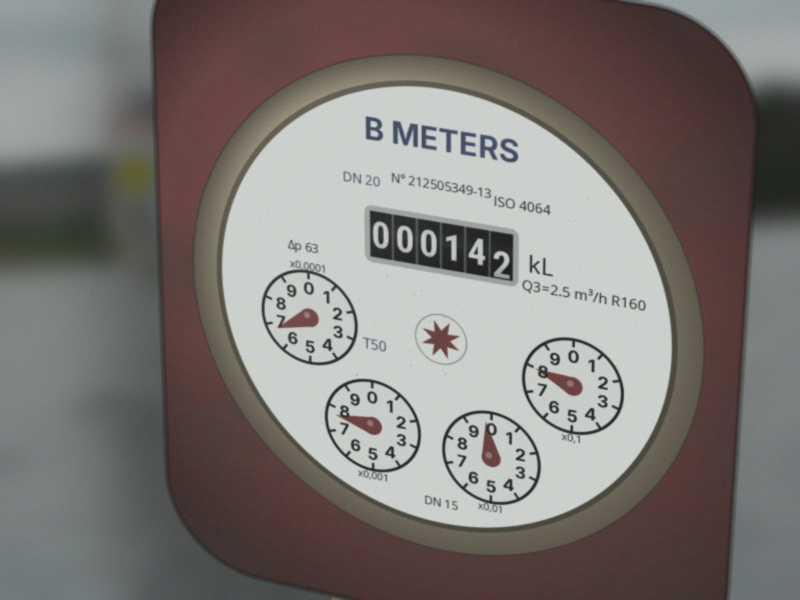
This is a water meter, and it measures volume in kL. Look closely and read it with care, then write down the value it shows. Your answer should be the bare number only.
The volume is 141.7976
